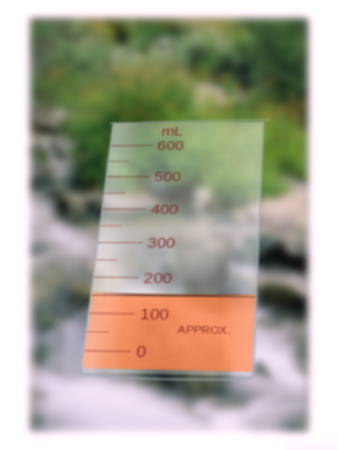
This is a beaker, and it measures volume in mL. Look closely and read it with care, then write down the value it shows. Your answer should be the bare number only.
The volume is 150
